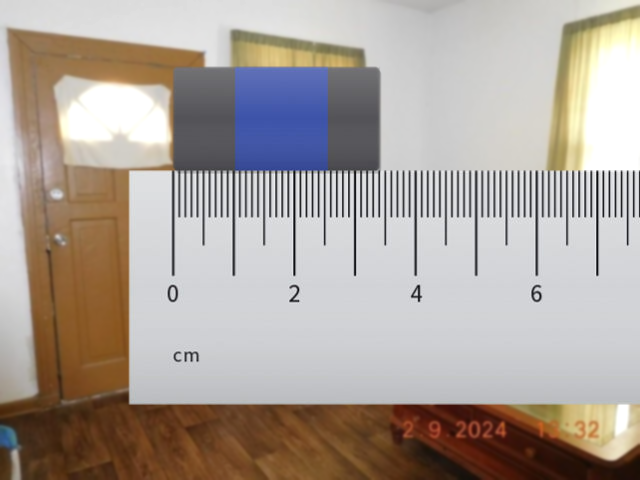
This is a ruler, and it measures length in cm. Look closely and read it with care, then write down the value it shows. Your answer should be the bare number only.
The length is 3.4
